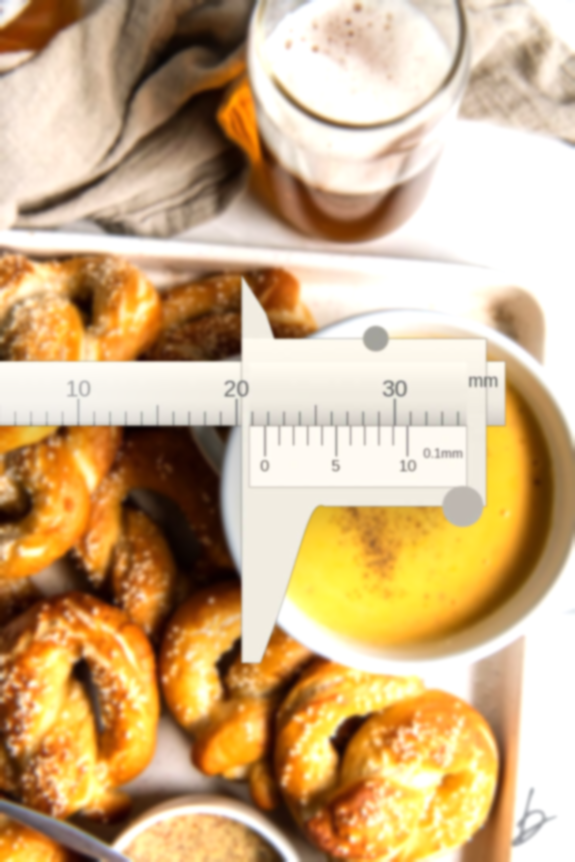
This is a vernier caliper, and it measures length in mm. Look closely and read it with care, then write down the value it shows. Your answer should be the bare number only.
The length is 21.8
